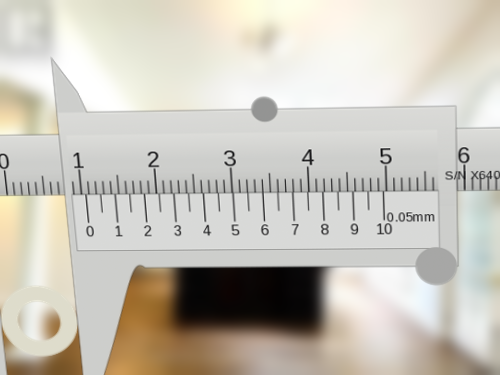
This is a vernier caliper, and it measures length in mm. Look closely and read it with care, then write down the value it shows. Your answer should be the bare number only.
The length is 10.6
